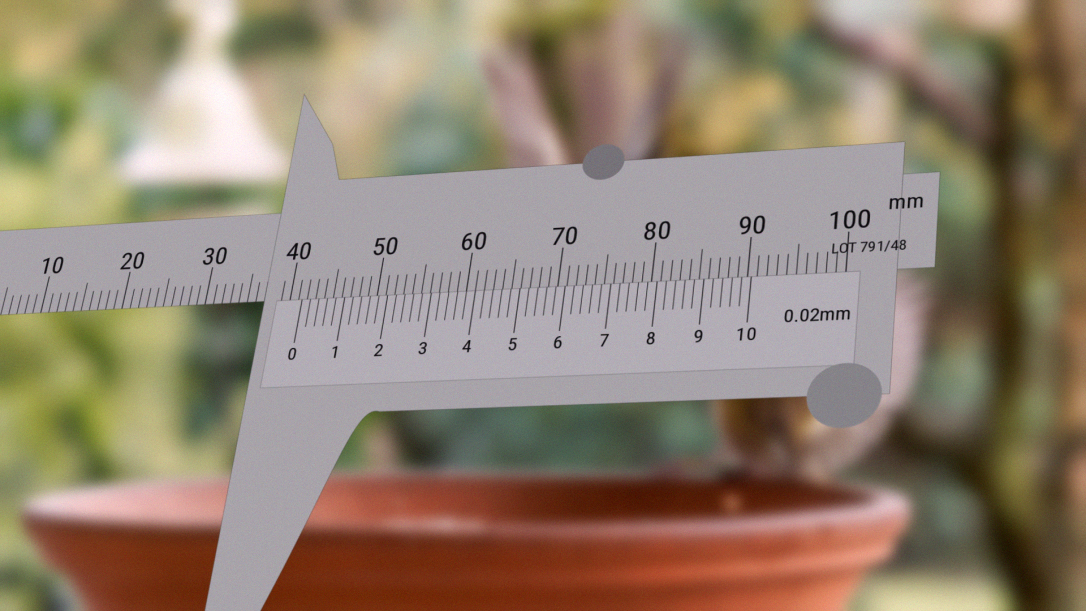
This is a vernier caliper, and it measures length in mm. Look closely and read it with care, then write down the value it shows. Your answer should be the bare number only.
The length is 41.4
